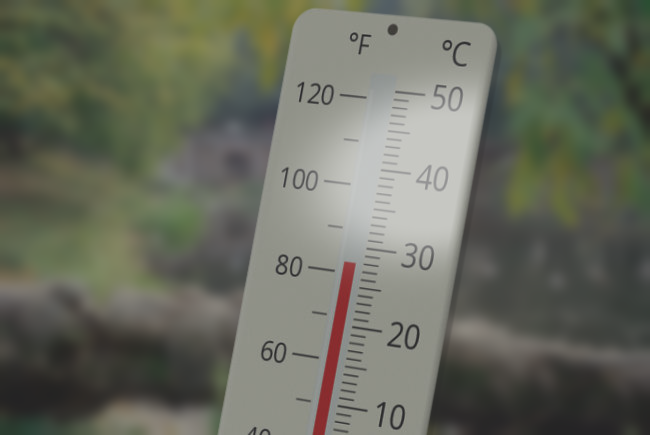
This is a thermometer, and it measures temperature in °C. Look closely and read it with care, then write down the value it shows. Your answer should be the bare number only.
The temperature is 28
